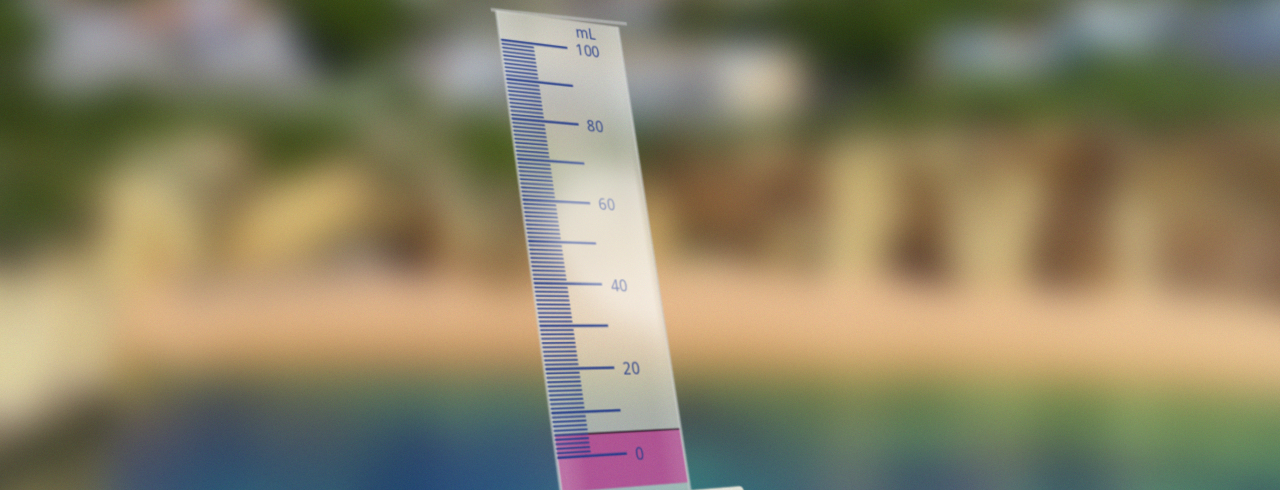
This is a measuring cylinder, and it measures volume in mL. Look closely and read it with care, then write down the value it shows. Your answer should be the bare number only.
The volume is 5
